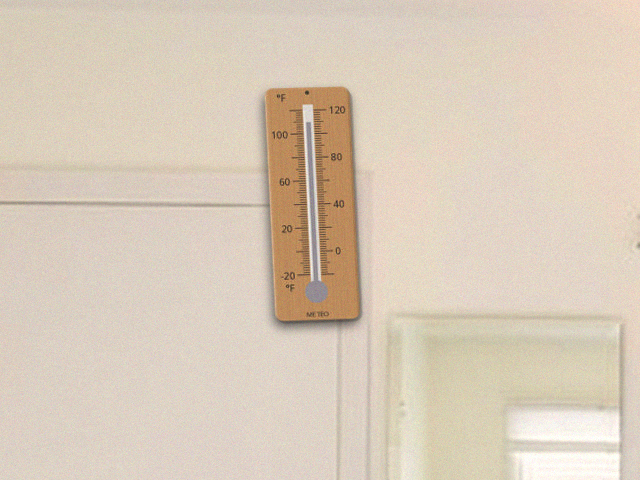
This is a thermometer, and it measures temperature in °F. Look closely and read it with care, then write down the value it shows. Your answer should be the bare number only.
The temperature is 110
